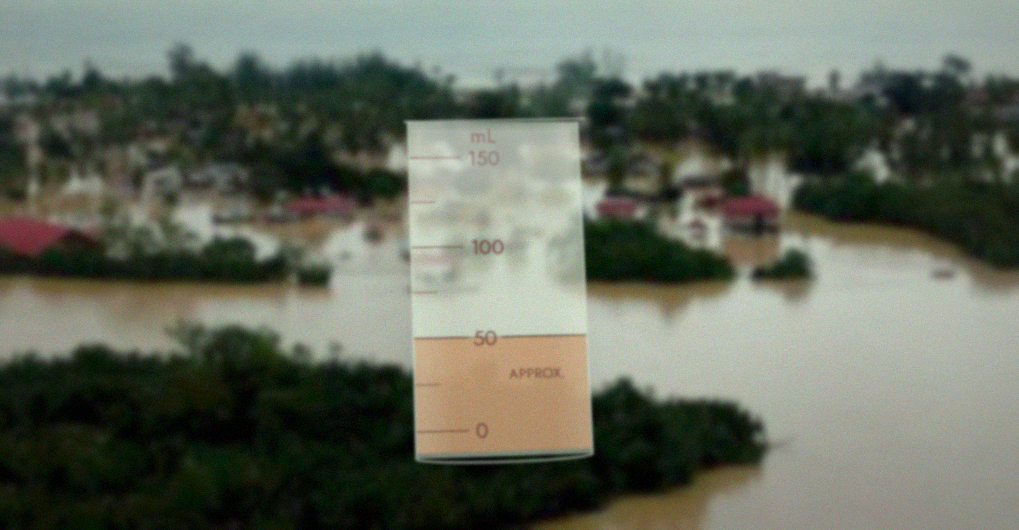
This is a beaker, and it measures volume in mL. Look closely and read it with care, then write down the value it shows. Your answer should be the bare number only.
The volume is 50
